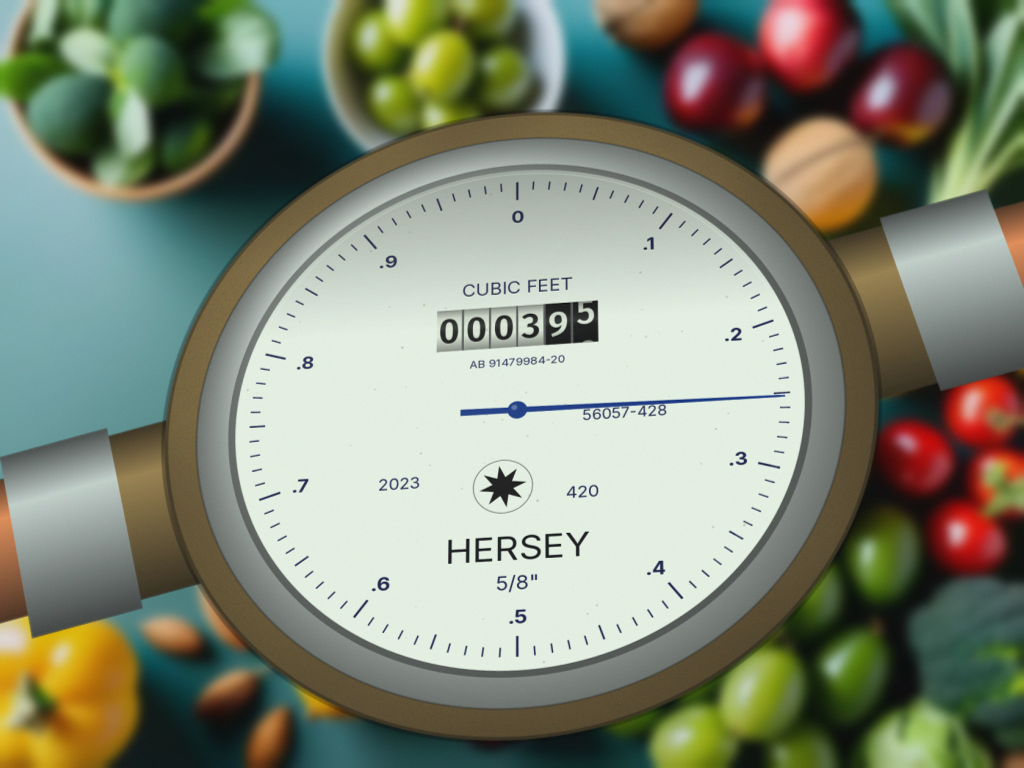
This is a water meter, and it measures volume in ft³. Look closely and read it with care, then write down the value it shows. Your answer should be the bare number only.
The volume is 395.25
